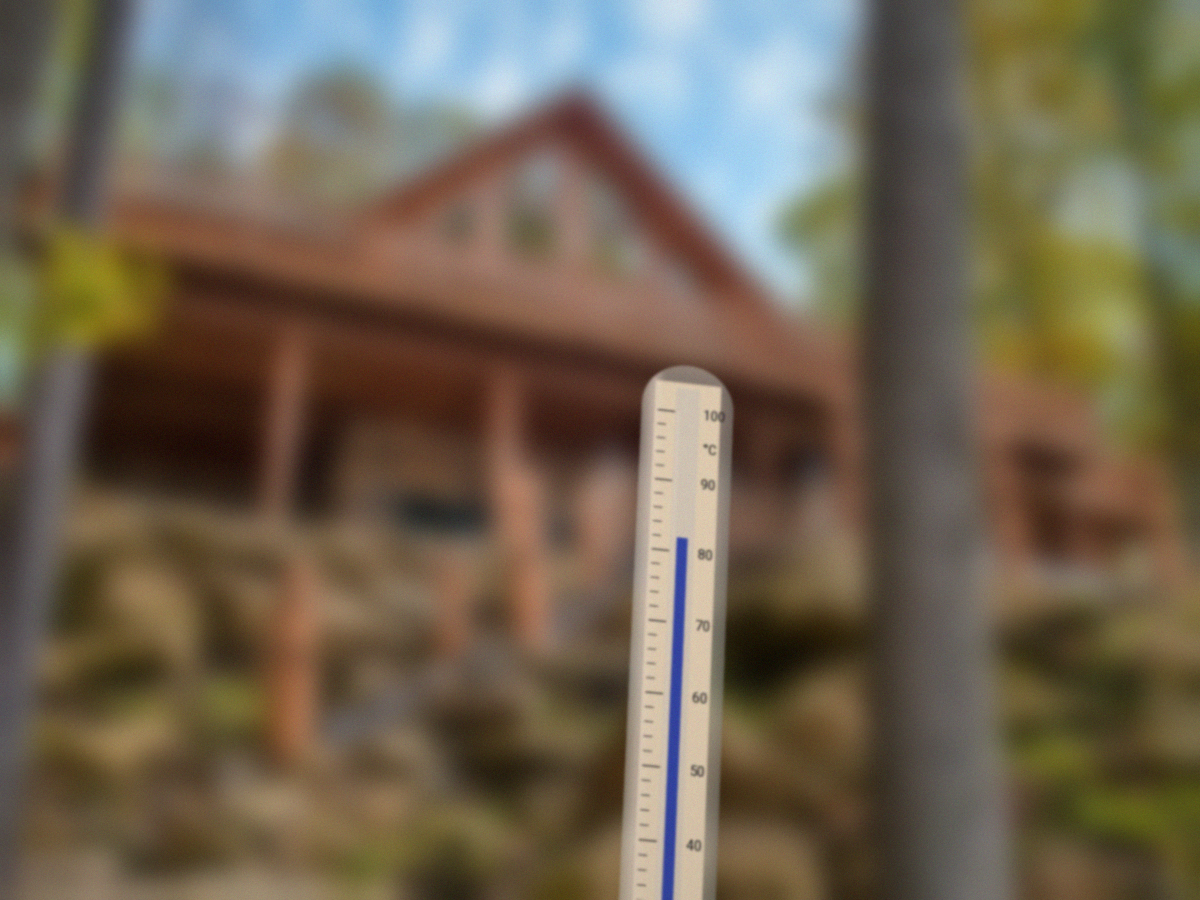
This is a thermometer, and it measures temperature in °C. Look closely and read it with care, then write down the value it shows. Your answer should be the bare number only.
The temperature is 82
